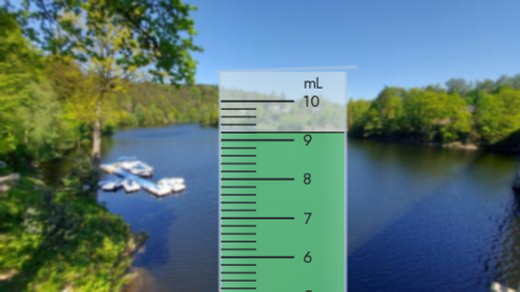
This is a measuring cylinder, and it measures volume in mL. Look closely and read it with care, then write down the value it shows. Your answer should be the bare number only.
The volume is 9.2
